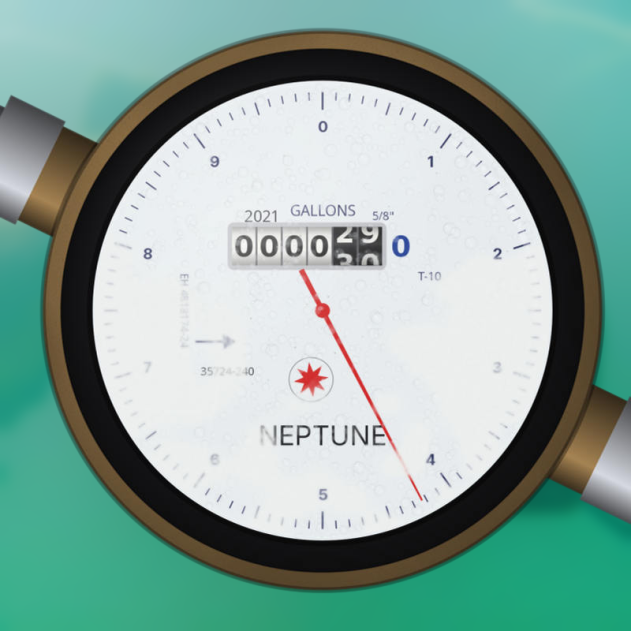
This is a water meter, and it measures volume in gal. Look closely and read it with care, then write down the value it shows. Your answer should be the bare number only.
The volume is 294.2
